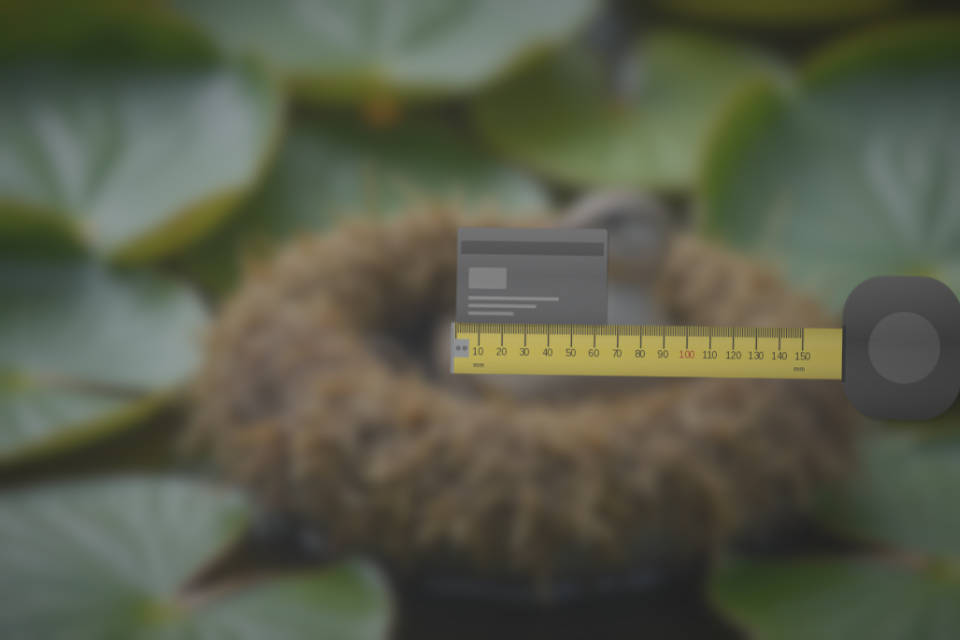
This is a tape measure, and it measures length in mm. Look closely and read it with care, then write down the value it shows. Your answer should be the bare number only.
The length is 65
